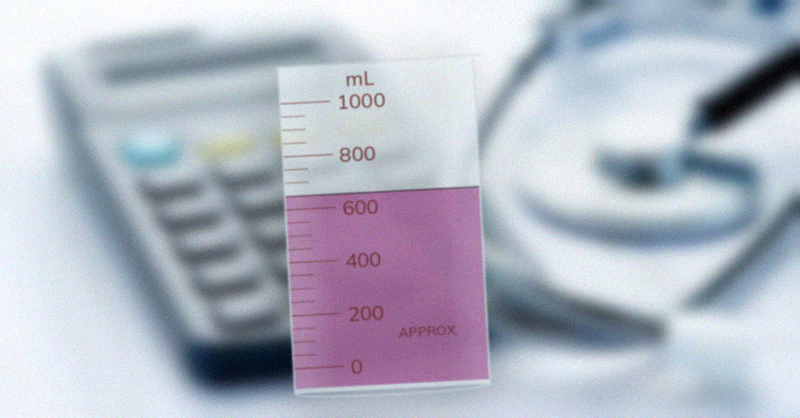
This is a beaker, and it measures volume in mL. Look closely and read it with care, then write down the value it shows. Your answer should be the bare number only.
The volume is 650
